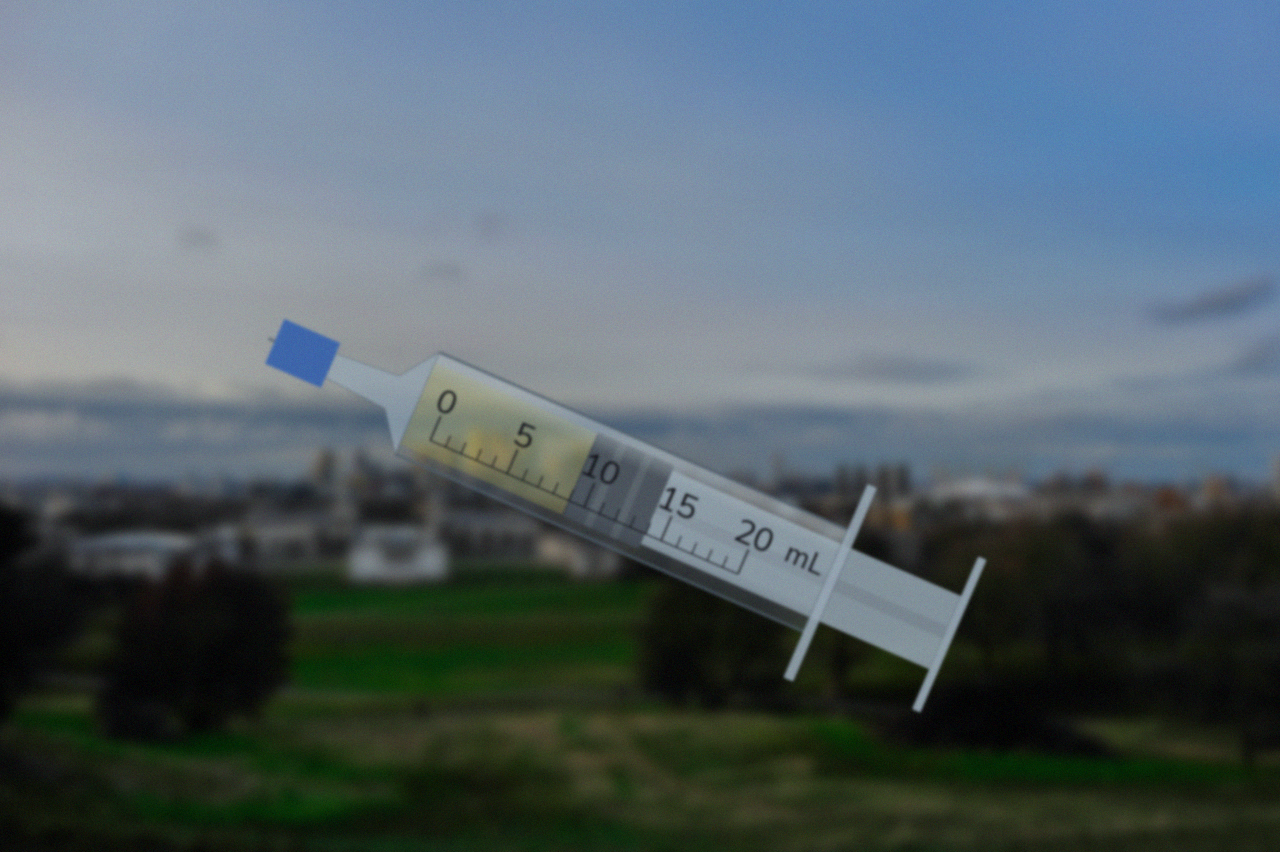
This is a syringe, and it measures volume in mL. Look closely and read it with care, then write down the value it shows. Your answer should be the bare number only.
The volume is 9
